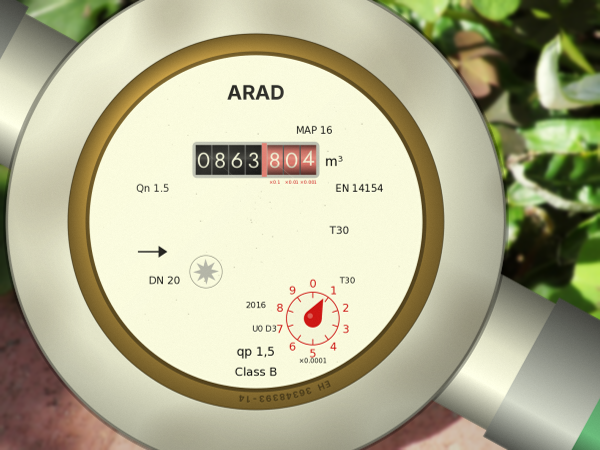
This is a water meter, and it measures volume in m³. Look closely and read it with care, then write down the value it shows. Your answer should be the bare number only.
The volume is 863.8040
